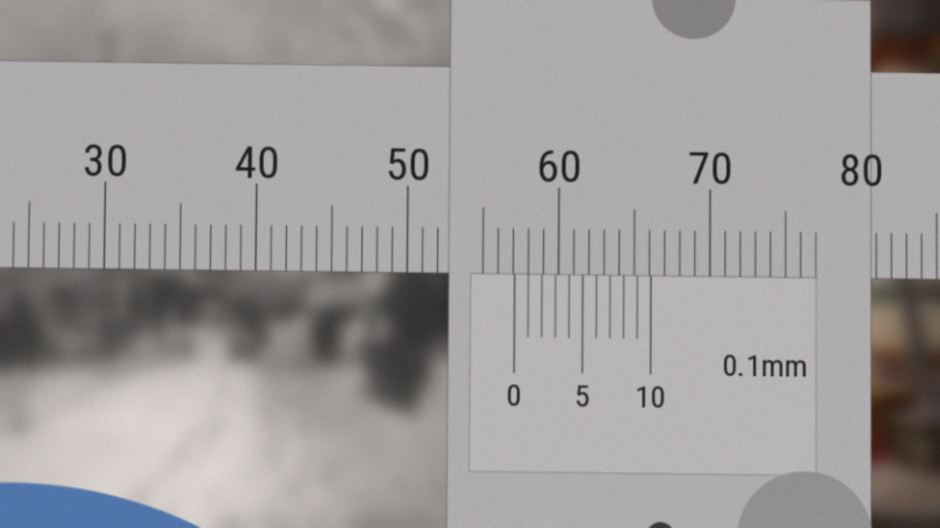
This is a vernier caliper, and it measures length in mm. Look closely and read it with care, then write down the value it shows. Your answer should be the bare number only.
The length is 57.1
